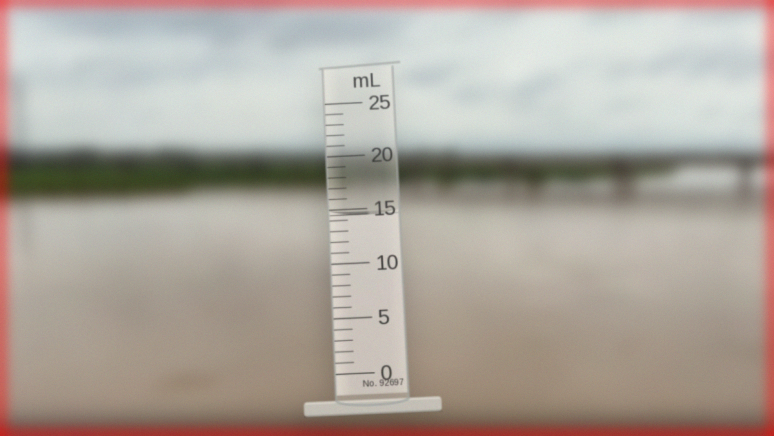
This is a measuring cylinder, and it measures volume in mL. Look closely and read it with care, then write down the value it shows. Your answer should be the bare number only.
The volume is 14.5
